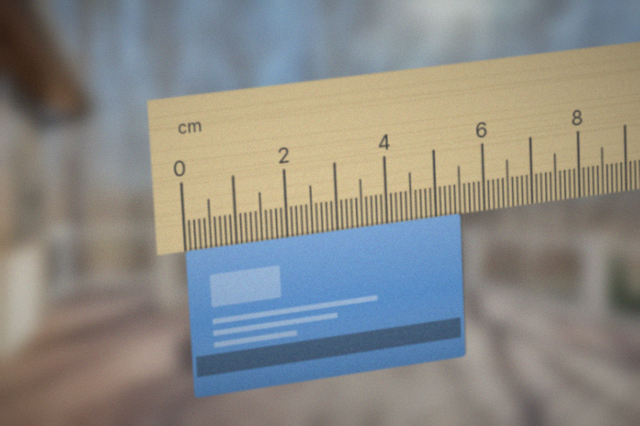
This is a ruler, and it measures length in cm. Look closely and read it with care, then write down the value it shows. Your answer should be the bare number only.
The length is 5.5
